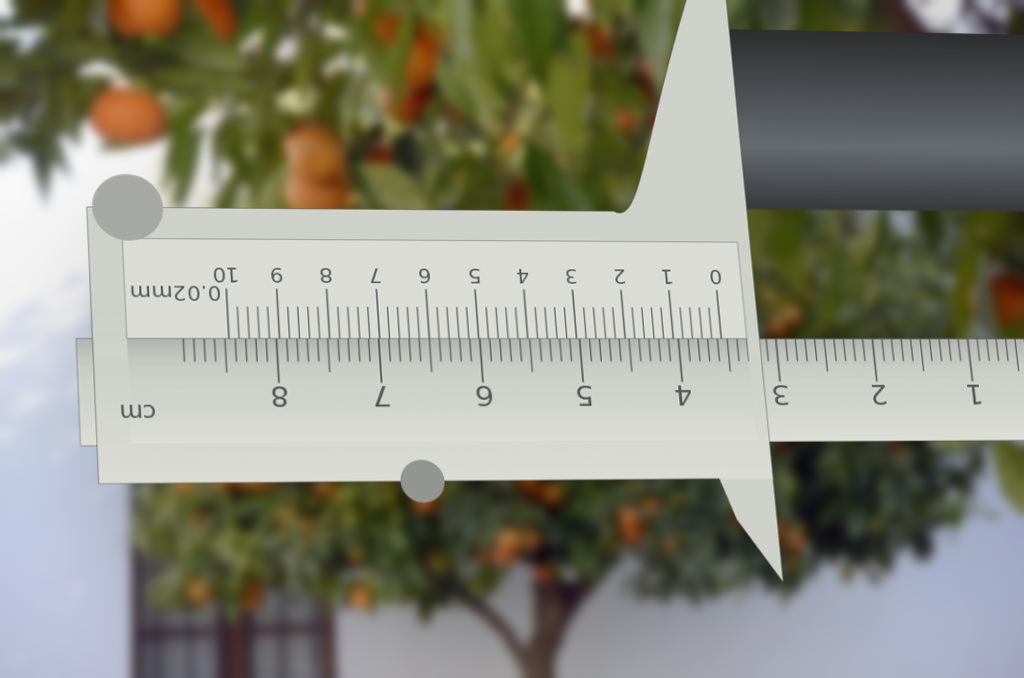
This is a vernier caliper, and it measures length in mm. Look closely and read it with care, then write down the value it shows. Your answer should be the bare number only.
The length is 35.6
